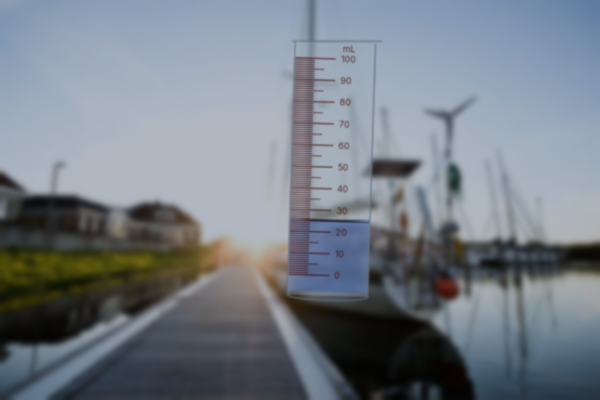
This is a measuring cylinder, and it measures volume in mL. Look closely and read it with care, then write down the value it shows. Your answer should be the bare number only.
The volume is 25
